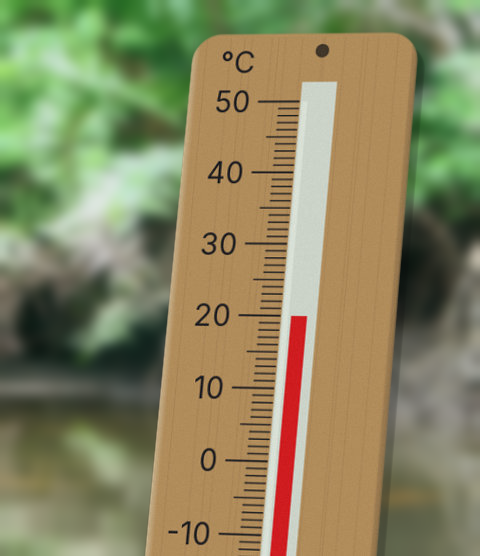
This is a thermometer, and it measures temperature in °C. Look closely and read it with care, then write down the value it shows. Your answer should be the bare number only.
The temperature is 20
